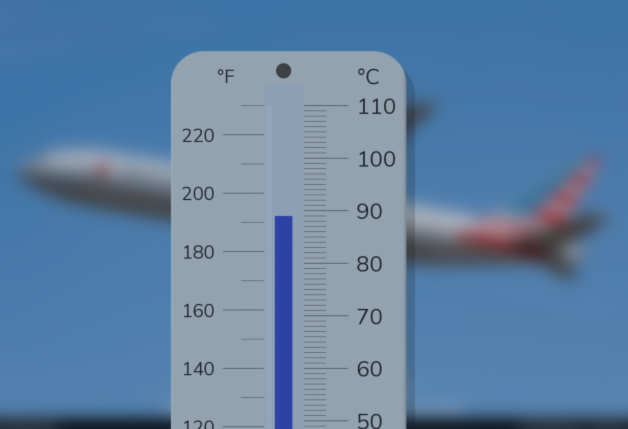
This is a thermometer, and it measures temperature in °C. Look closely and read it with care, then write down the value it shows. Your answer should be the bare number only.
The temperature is 89
